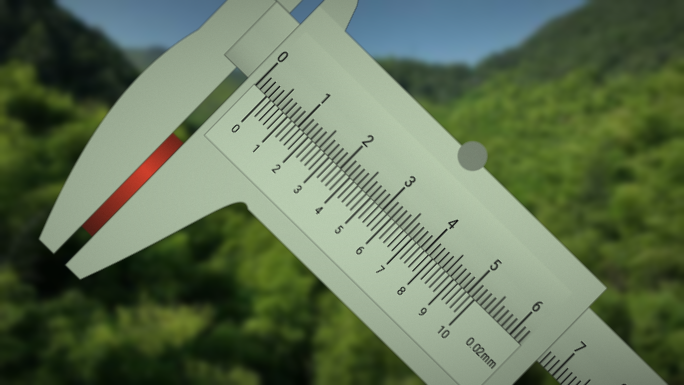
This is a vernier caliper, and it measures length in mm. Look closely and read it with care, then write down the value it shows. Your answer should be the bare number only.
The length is 2.6
